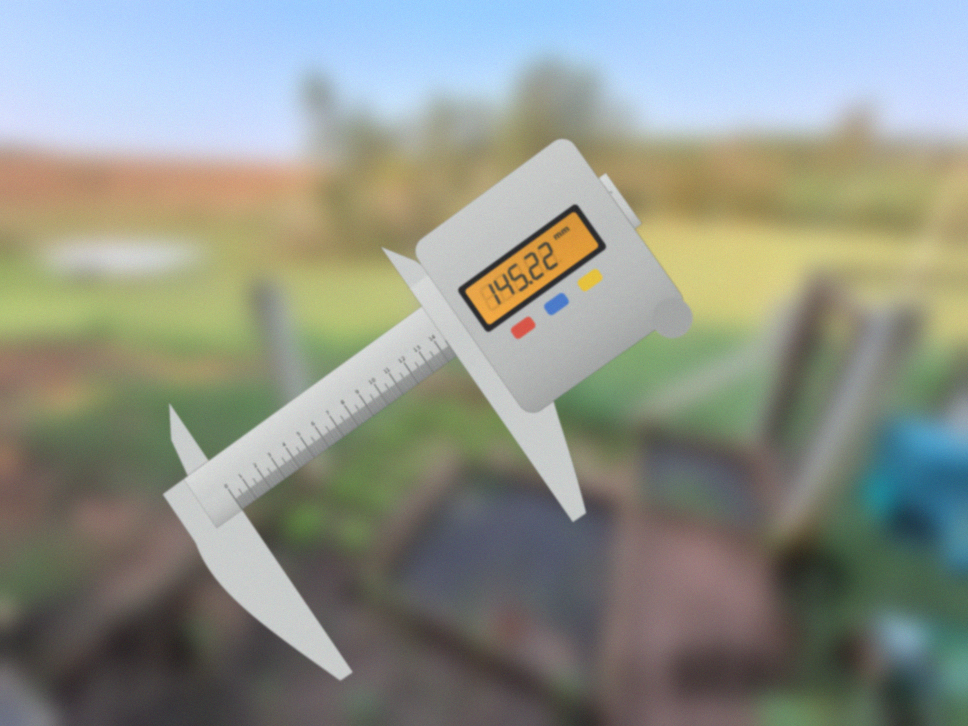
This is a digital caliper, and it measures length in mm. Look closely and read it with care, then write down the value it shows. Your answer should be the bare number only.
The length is 145.22
